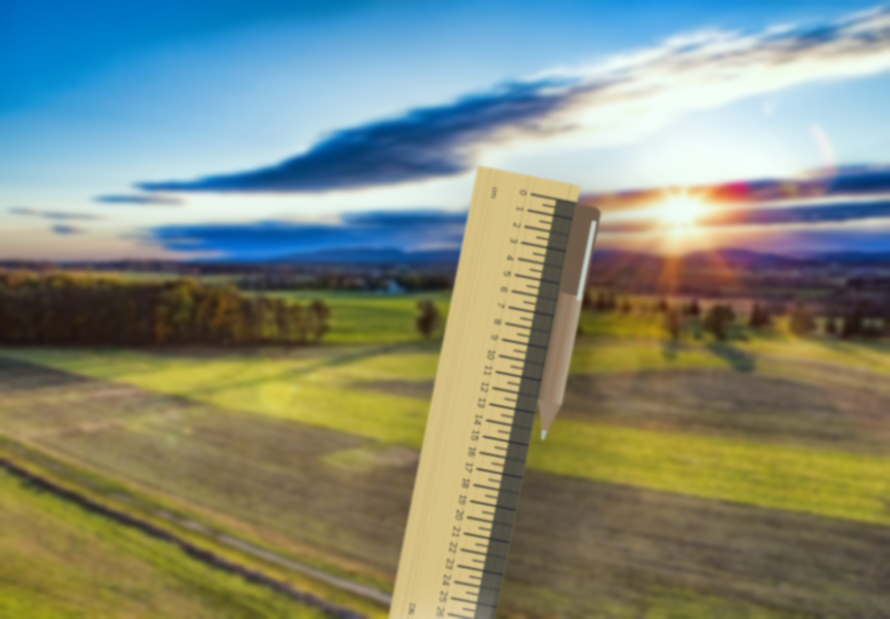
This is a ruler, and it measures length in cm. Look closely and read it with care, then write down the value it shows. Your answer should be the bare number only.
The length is 14.5
